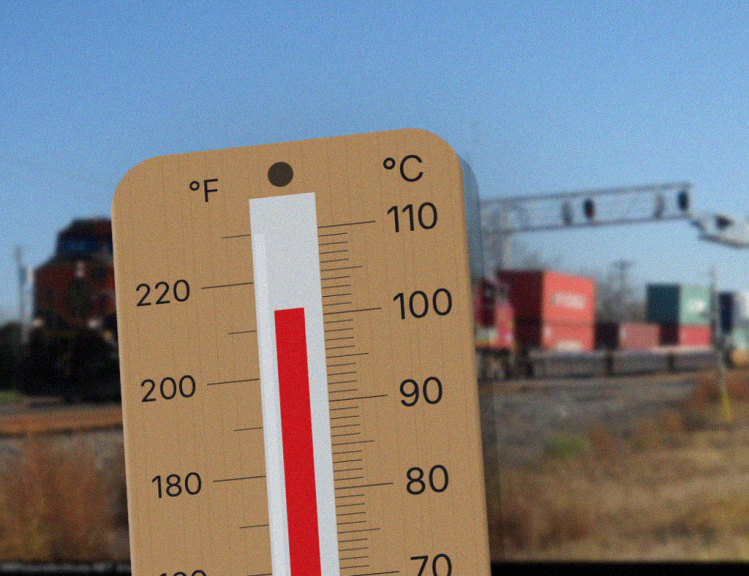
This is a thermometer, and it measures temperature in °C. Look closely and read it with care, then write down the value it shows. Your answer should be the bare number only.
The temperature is 101
